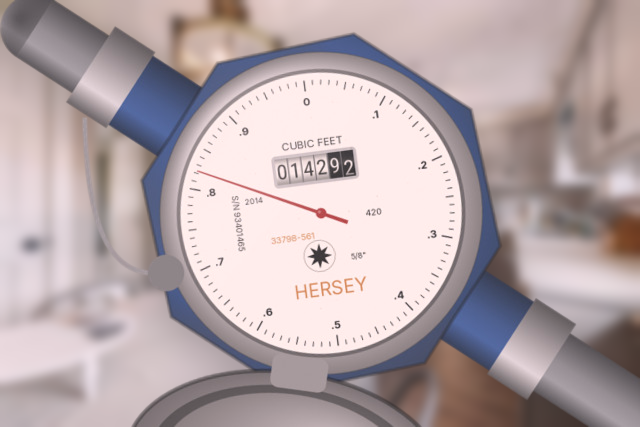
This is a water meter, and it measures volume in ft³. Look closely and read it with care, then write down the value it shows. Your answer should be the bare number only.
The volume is 14291.82
